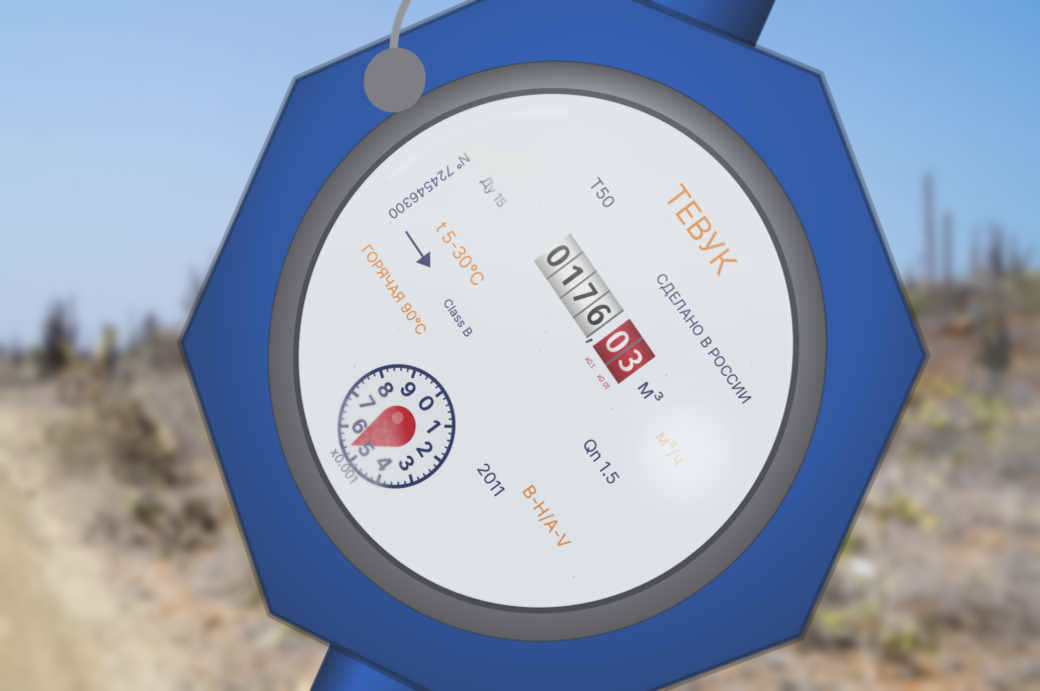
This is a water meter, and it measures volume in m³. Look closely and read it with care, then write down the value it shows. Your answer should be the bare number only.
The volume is 176.035
